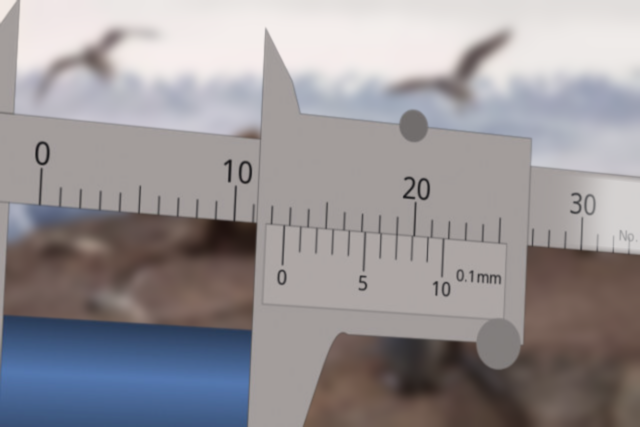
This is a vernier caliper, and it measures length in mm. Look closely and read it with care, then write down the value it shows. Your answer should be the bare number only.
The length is 12.7
